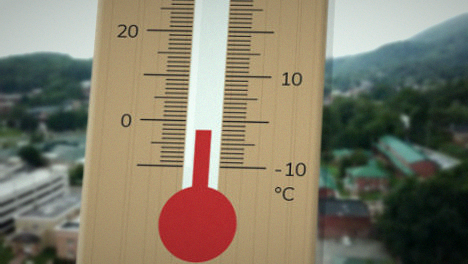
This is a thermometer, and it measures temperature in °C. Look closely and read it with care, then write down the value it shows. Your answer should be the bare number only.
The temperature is -2
